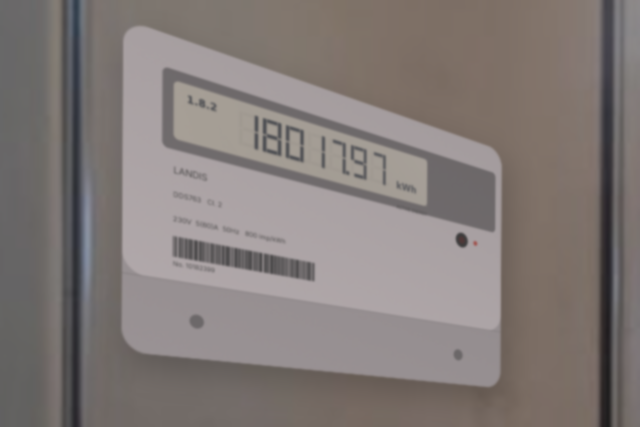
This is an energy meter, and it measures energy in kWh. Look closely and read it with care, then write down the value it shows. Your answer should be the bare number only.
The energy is 18017.97
